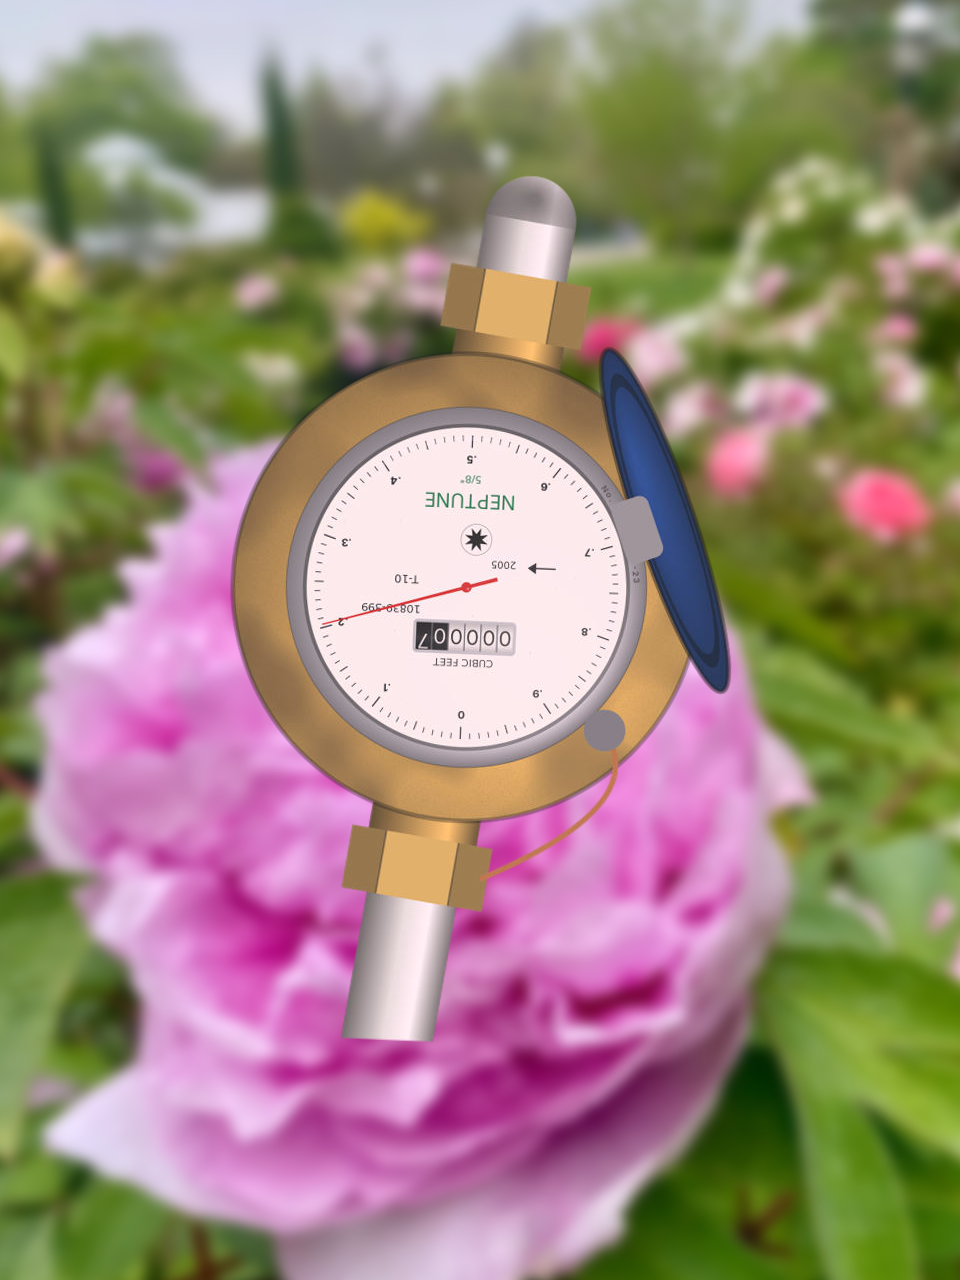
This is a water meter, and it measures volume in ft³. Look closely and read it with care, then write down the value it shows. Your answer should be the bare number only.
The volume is 7.20
